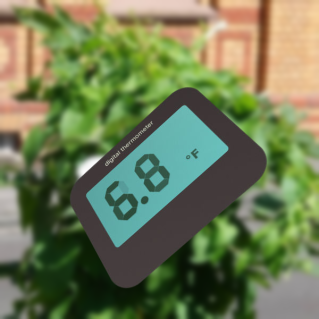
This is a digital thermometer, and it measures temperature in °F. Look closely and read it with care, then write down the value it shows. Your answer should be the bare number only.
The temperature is 6.8
